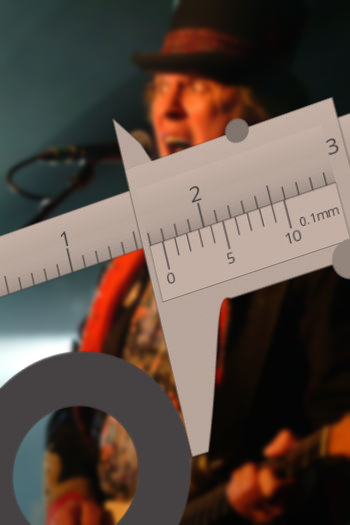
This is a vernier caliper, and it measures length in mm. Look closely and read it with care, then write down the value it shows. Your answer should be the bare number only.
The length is 16.9
